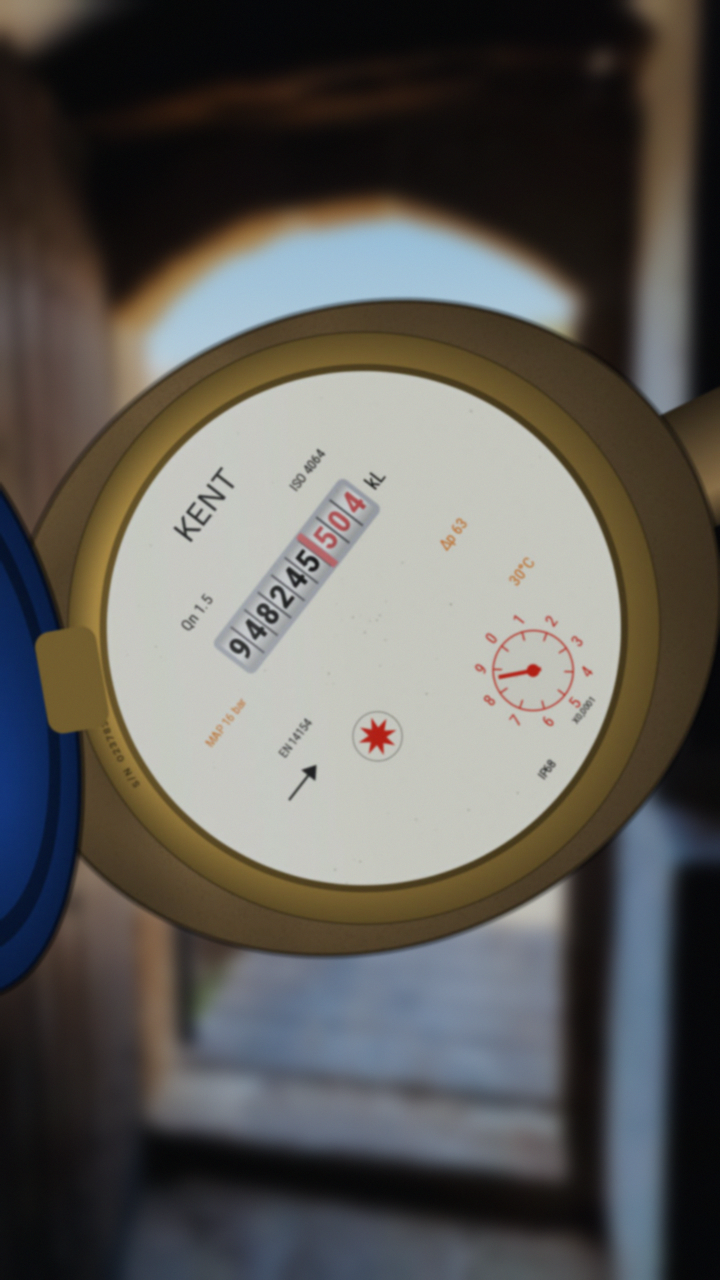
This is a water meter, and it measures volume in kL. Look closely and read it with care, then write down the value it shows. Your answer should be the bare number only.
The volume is 948245.5048
